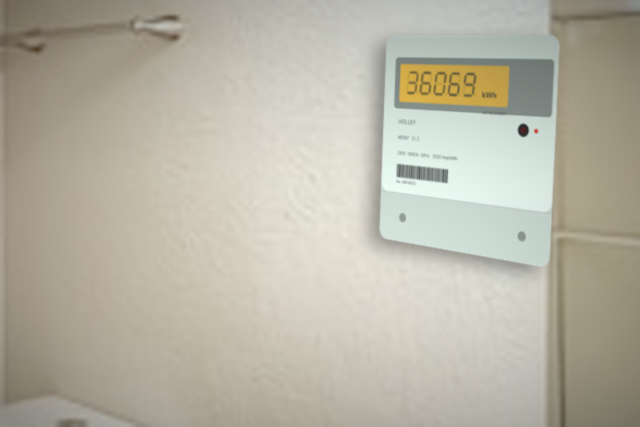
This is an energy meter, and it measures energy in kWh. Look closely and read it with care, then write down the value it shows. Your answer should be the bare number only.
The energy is 36069
